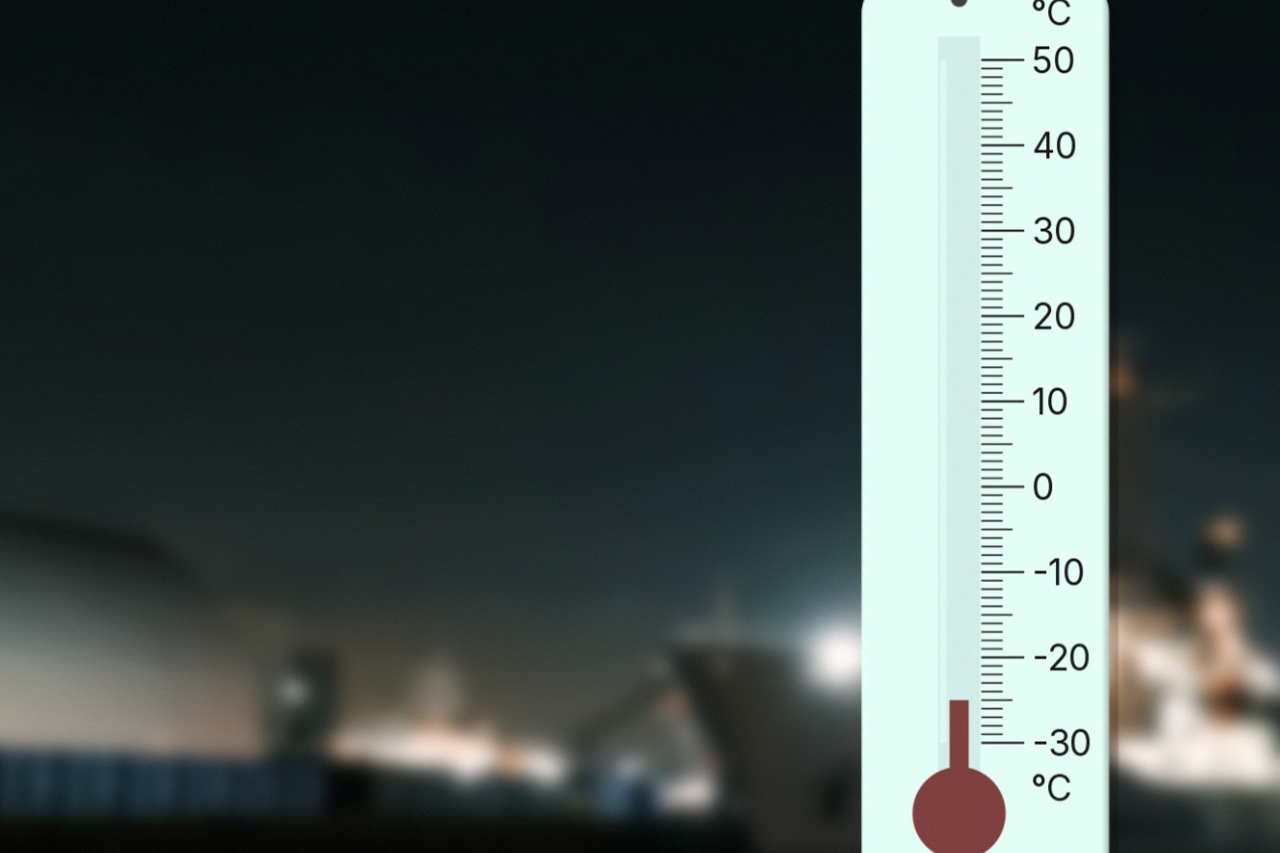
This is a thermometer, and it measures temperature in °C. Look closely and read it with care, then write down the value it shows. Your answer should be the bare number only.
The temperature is -25
